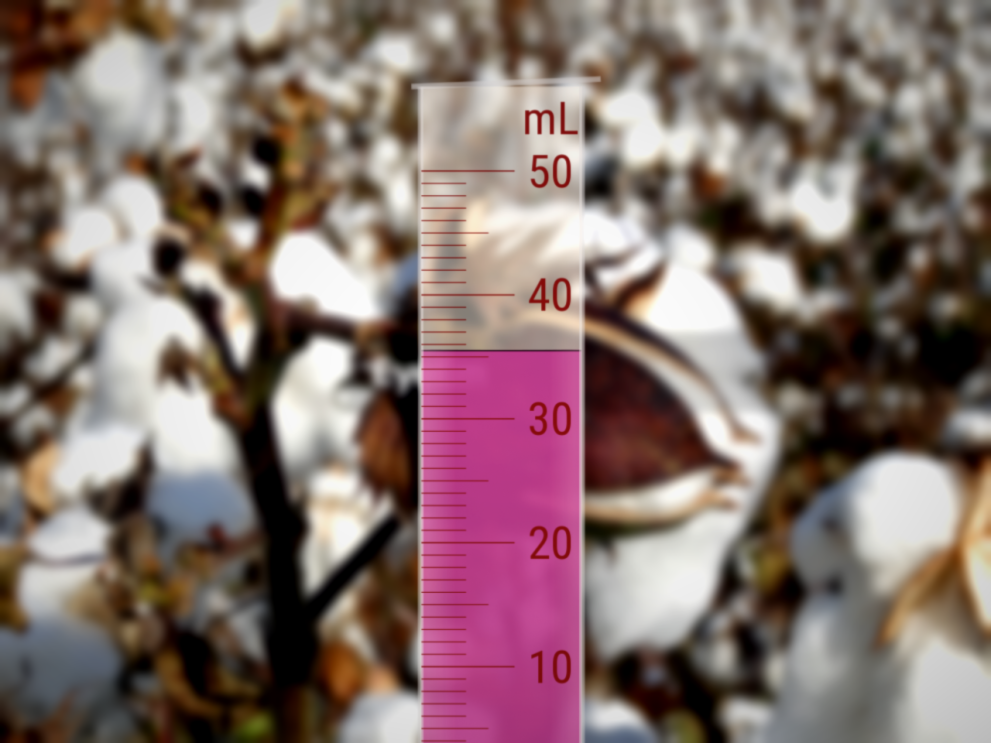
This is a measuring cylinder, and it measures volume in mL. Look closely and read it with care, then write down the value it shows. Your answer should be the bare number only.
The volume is 35.5
